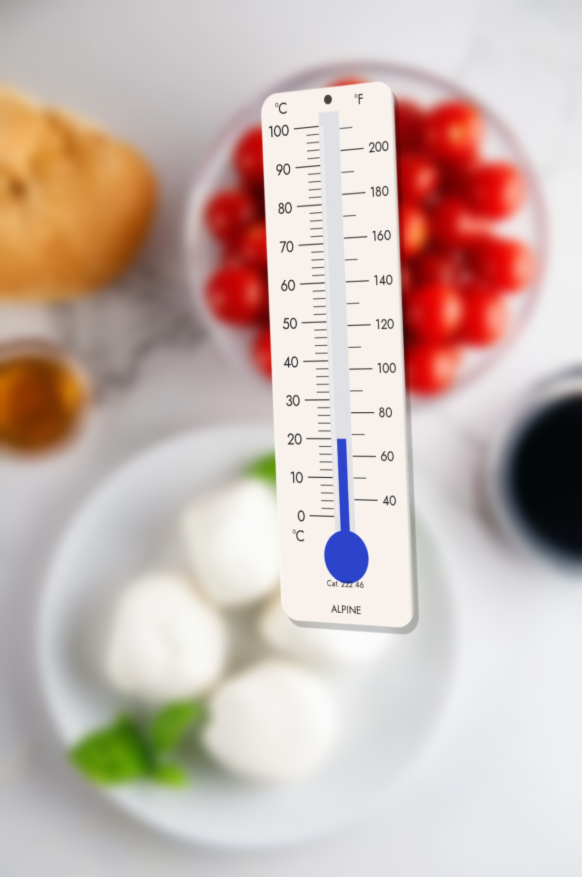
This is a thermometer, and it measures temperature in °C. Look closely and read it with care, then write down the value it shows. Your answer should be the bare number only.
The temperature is 20
